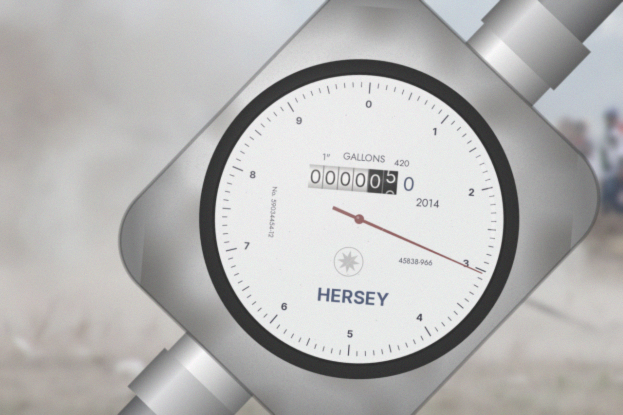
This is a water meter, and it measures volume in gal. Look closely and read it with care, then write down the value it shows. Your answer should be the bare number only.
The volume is 53.0
